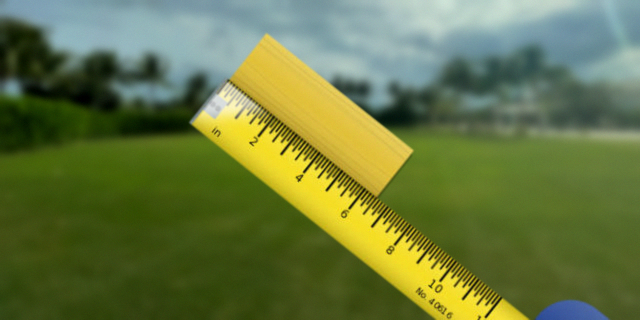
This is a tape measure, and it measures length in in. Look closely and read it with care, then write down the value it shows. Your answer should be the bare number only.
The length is 6.5
